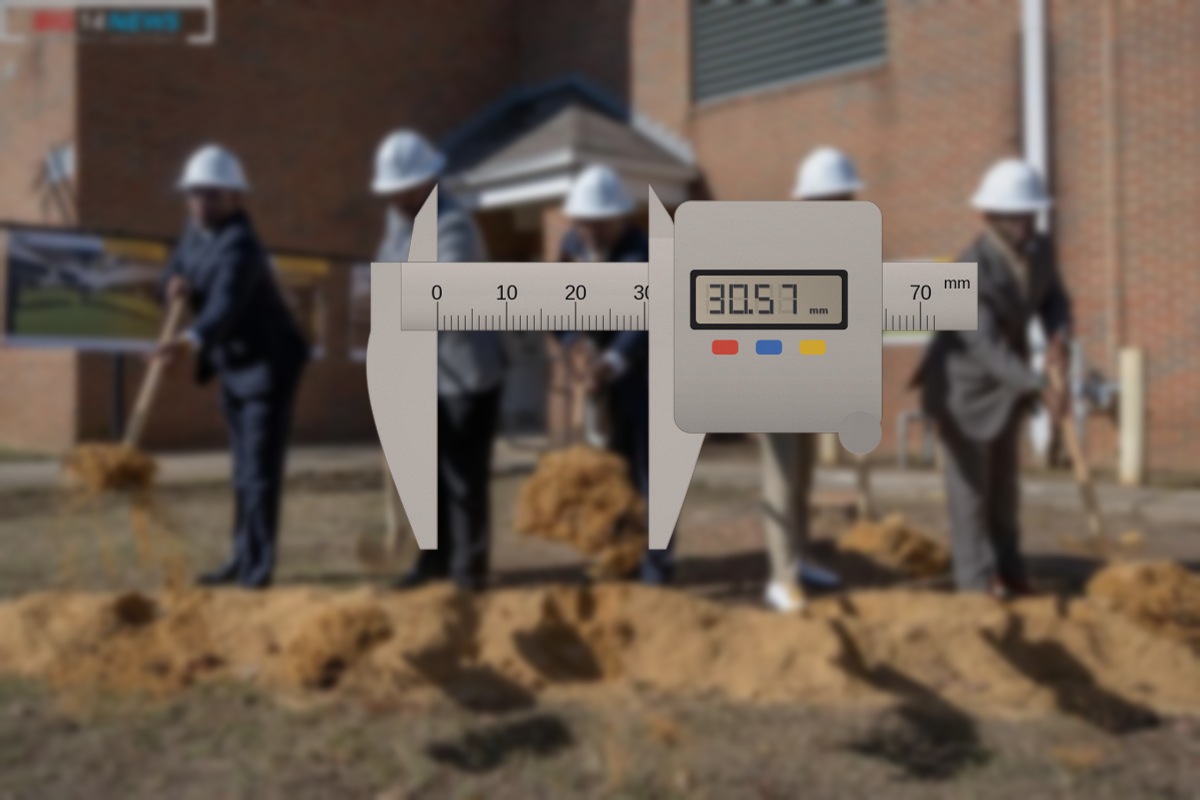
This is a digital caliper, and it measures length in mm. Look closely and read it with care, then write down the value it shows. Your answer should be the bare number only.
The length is 30.57
